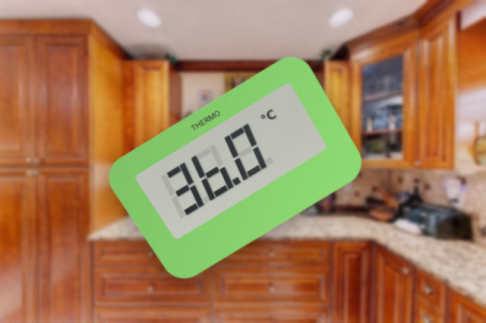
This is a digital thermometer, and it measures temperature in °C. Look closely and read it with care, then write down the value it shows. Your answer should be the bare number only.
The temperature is 36.0
